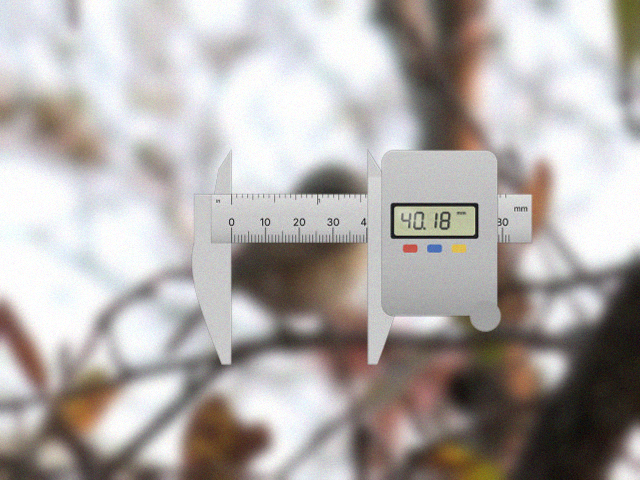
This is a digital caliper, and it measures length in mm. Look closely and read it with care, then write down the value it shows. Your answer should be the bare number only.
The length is 40.18
